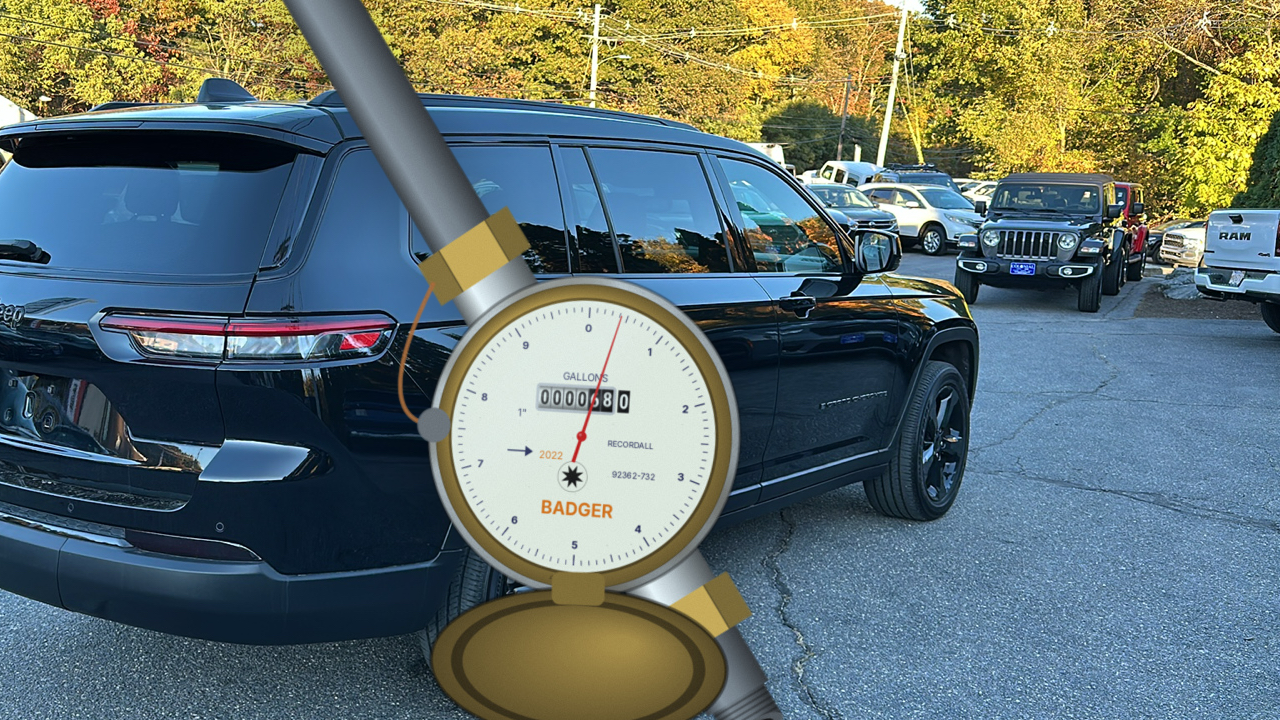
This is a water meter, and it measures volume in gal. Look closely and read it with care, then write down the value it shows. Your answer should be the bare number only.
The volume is 680.4
